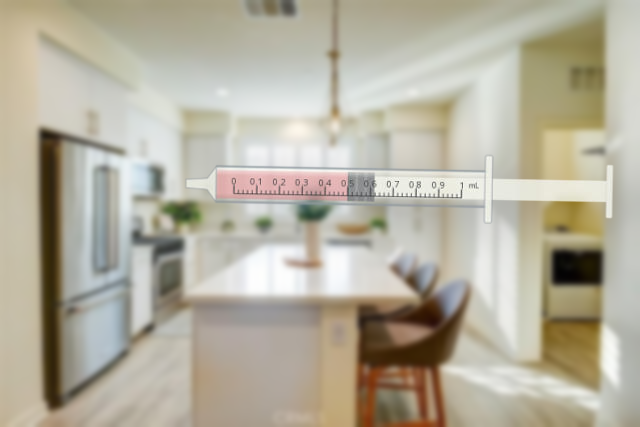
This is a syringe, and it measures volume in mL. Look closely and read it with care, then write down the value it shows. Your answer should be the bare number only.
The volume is 0.5
